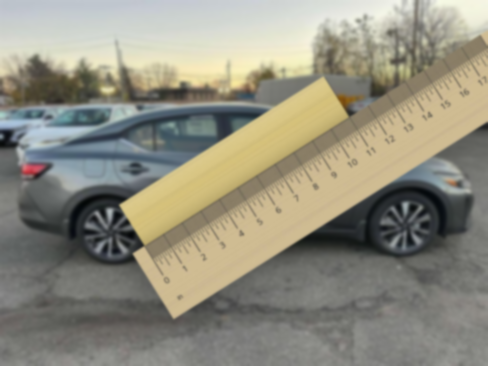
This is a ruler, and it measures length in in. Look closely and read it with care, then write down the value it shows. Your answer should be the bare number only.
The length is 11
